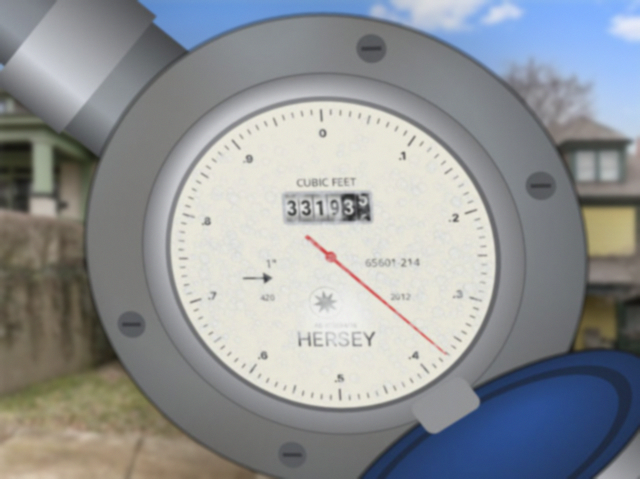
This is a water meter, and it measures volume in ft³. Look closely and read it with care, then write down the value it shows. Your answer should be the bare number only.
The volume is 331935.37
